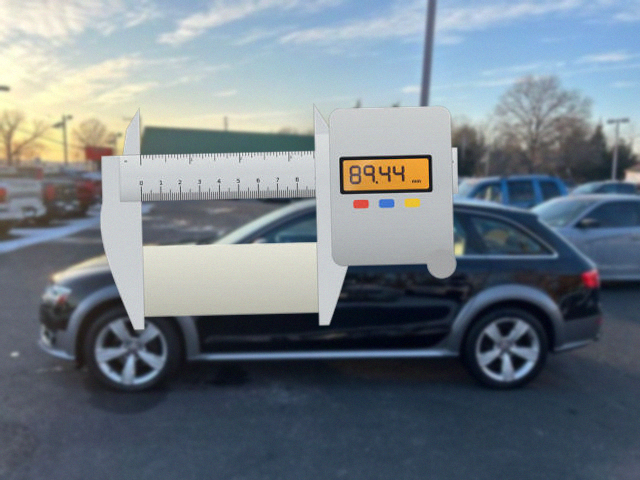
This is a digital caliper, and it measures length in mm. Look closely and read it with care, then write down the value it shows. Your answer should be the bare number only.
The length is 89.44
